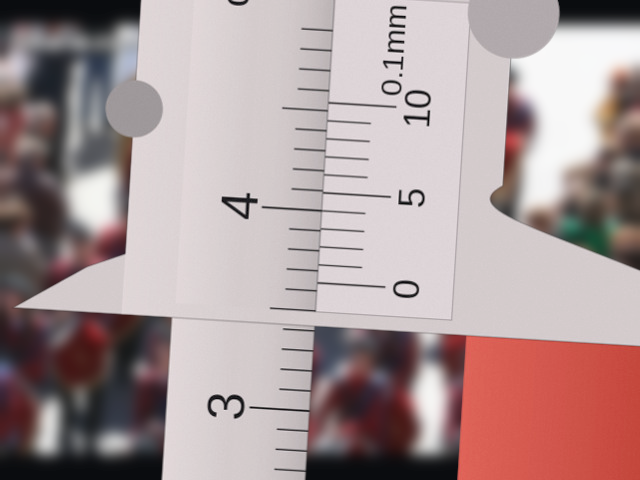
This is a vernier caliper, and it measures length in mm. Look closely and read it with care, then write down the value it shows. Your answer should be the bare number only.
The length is 36.4
